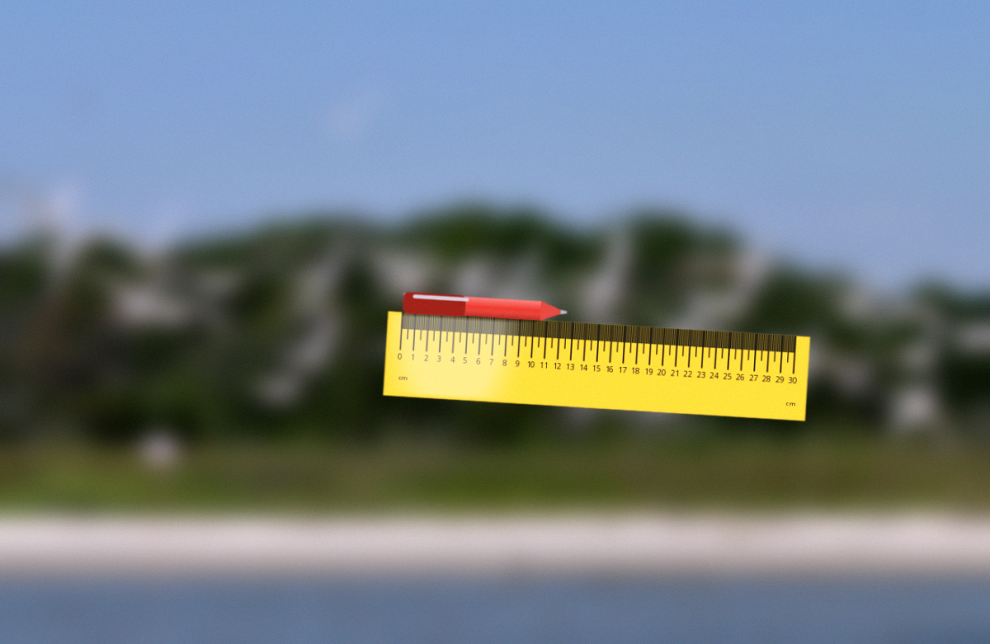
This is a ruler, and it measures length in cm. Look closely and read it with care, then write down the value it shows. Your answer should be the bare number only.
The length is 12.5
